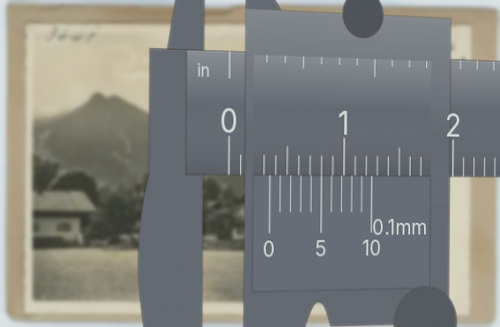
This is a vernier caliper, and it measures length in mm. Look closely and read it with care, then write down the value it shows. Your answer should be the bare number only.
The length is 3.5
